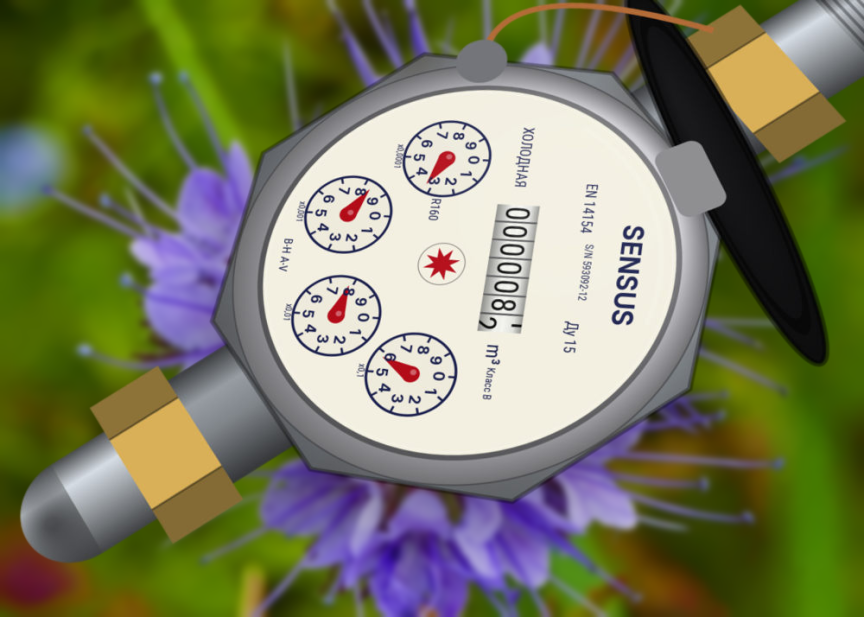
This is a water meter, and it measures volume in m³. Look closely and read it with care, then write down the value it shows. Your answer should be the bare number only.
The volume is 81.5783
